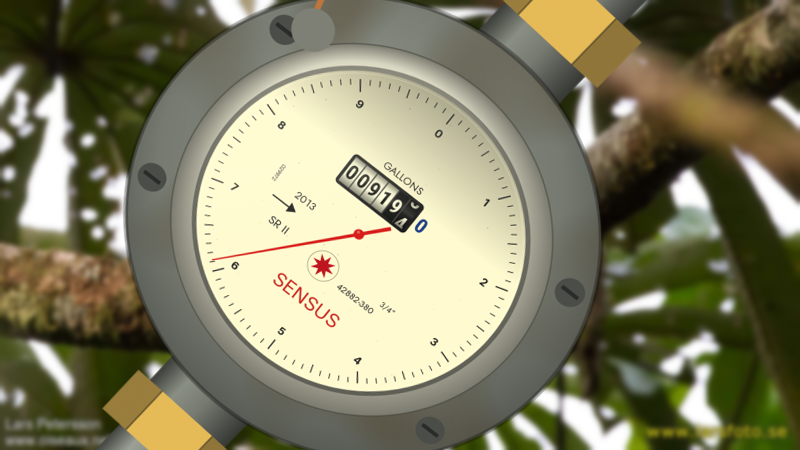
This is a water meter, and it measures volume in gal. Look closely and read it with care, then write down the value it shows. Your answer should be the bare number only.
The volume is 91936.1
